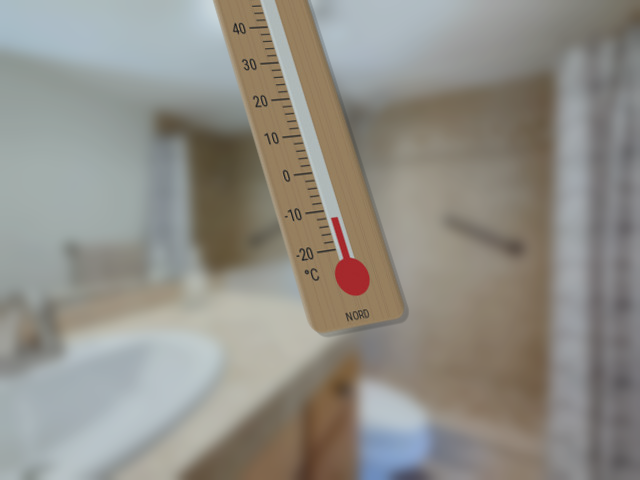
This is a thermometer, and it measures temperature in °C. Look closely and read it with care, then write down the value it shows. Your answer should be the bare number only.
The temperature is -12
